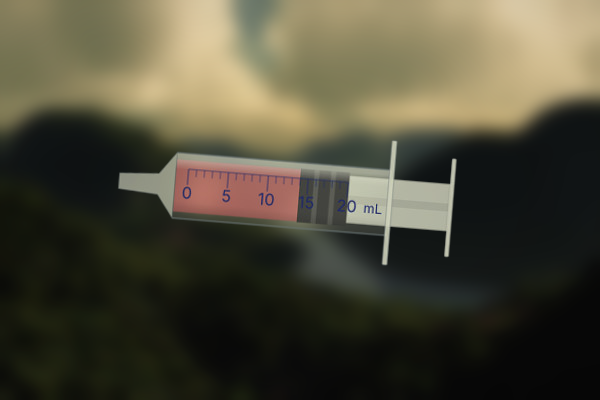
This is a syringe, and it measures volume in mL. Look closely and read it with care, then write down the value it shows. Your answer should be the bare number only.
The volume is 14
